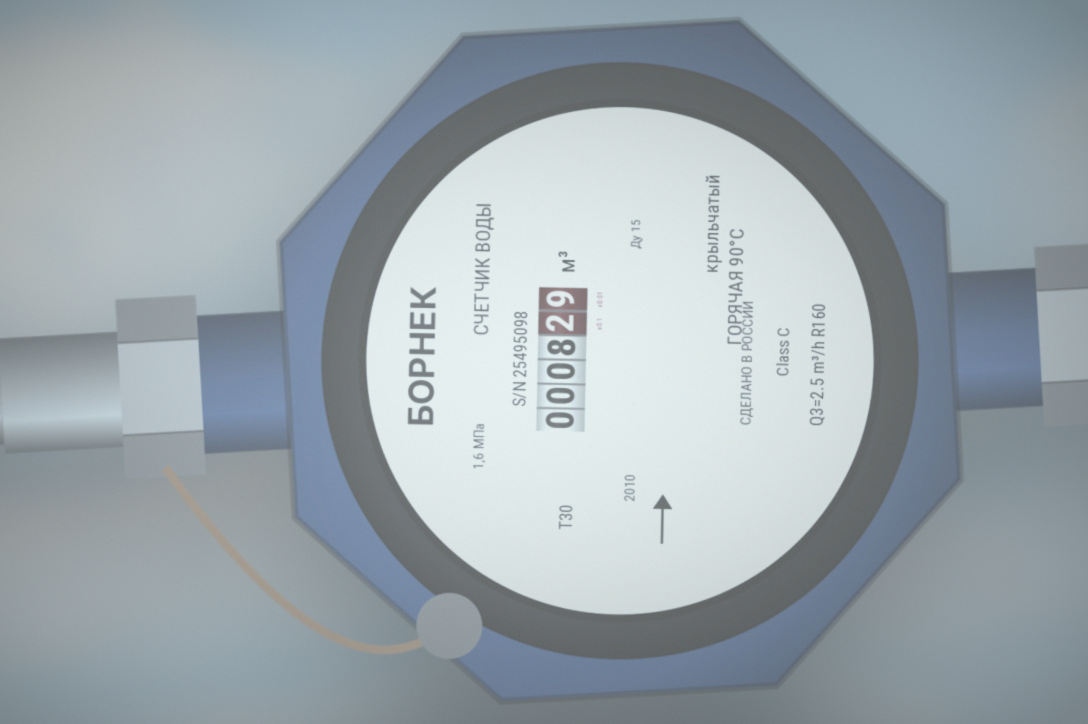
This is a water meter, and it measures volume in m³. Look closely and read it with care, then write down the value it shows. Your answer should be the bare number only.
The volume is 8.29
